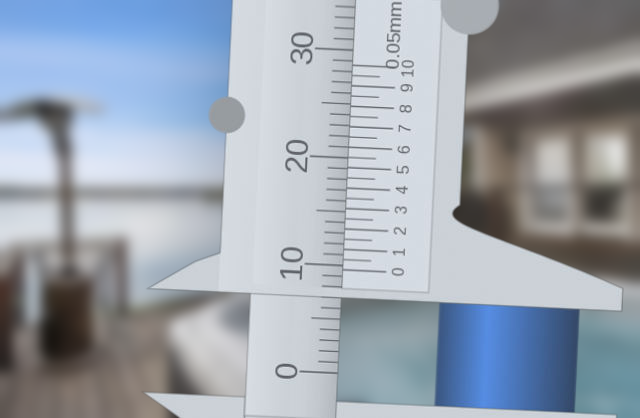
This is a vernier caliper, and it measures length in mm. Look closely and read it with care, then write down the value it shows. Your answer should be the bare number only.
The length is 9.6
